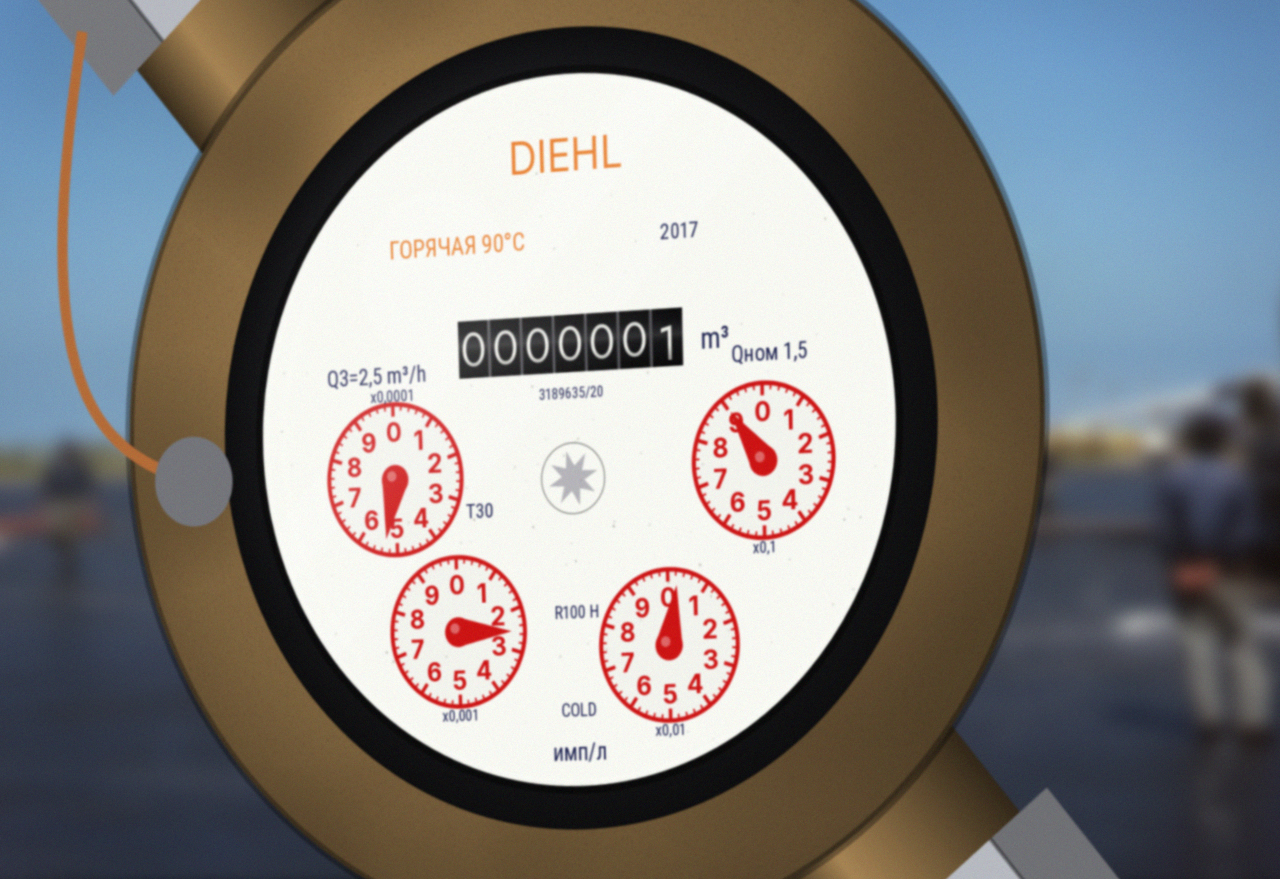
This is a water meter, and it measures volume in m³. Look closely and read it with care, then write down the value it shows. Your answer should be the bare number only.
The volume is 0.9025
